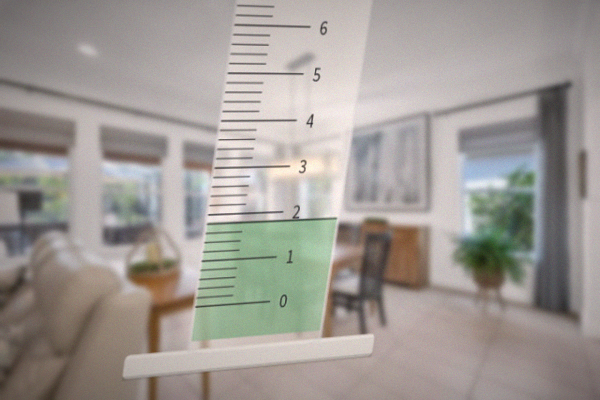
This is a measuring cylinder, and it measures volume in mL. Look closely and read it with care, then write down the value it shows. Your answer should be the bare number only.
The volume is 1.8
